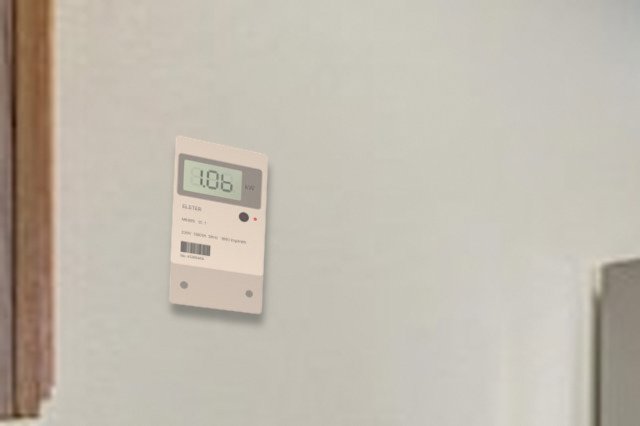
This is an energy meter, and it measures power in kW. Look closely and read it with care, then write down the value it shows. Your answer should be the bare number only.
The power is 1.06
